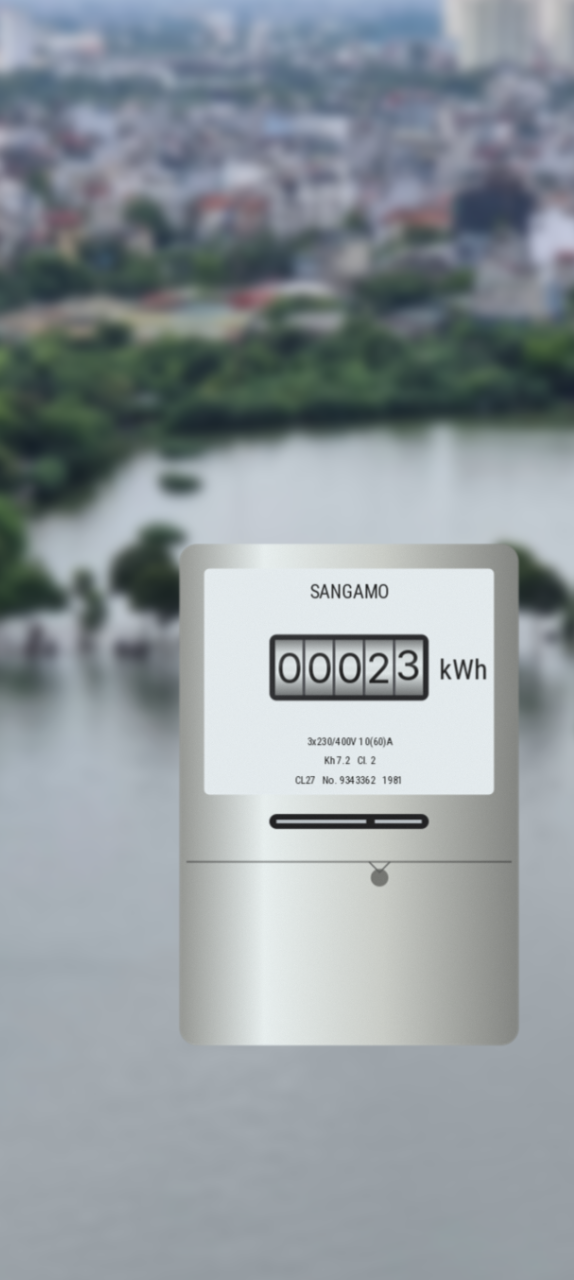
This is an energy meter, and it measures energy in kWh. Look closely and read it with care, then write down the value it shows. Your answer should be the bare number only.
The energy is 23
